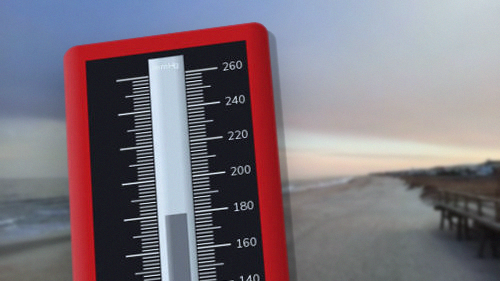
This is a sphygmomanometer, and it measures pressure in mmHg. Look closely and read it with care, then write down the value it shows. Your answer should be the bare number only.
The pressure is 180
